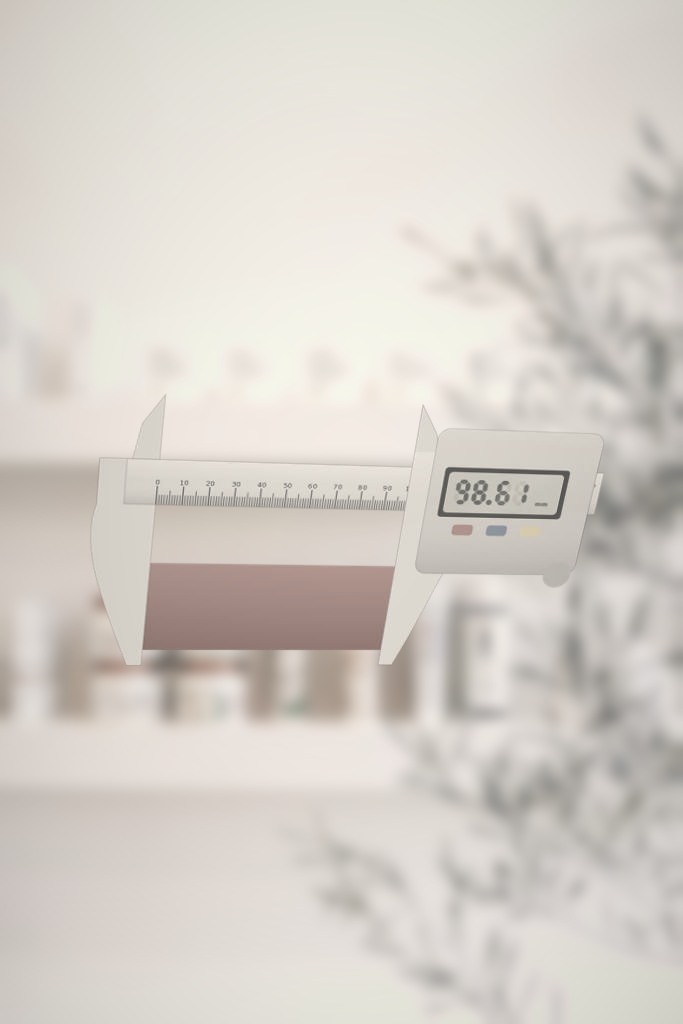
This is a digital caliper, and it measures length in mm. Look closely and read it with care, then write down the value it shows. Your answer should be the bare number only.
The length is 98.61
